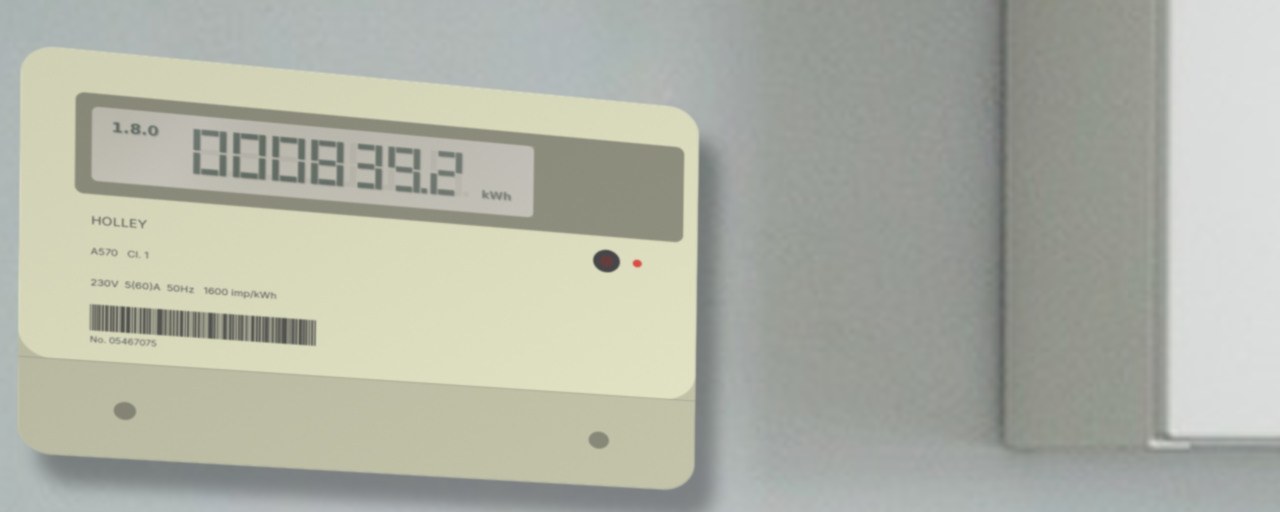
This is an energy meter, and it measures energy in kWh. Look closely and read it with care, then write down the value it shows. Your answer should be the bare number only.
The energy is 839.2
